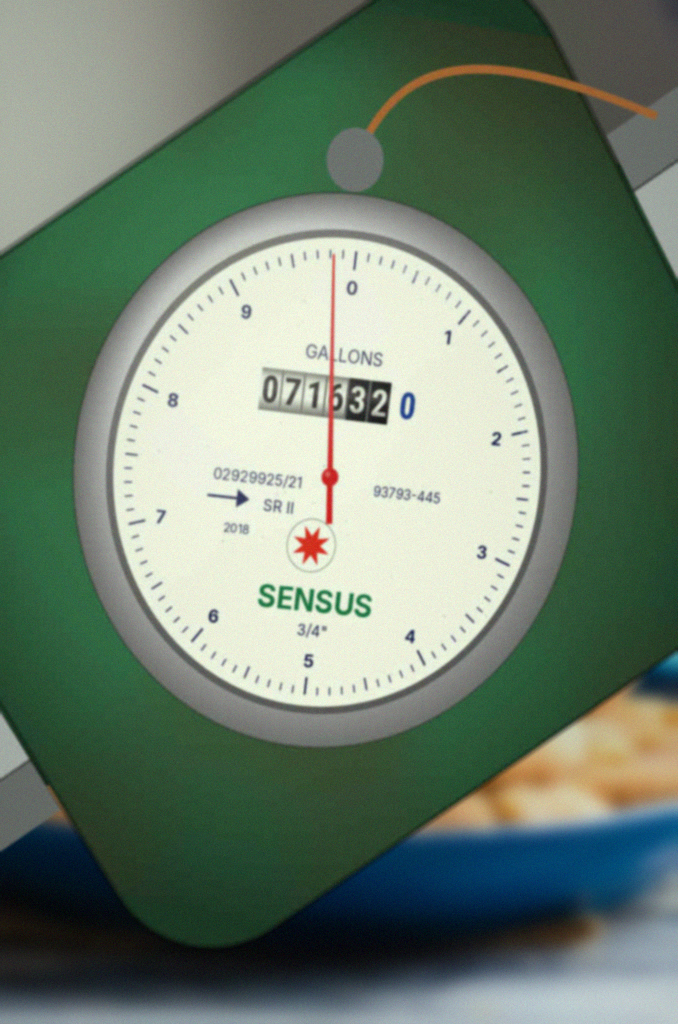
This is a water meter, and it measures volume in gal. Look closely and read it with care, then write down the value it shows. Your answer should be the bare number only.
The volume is 716319.8
